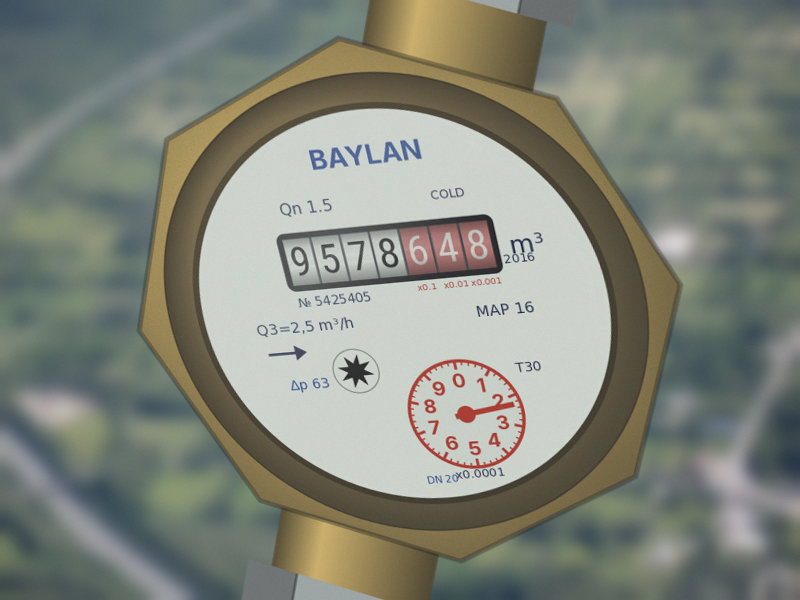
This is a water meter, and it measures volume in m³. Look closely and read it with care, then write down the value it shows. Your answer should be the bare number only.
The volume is 9578.6482
